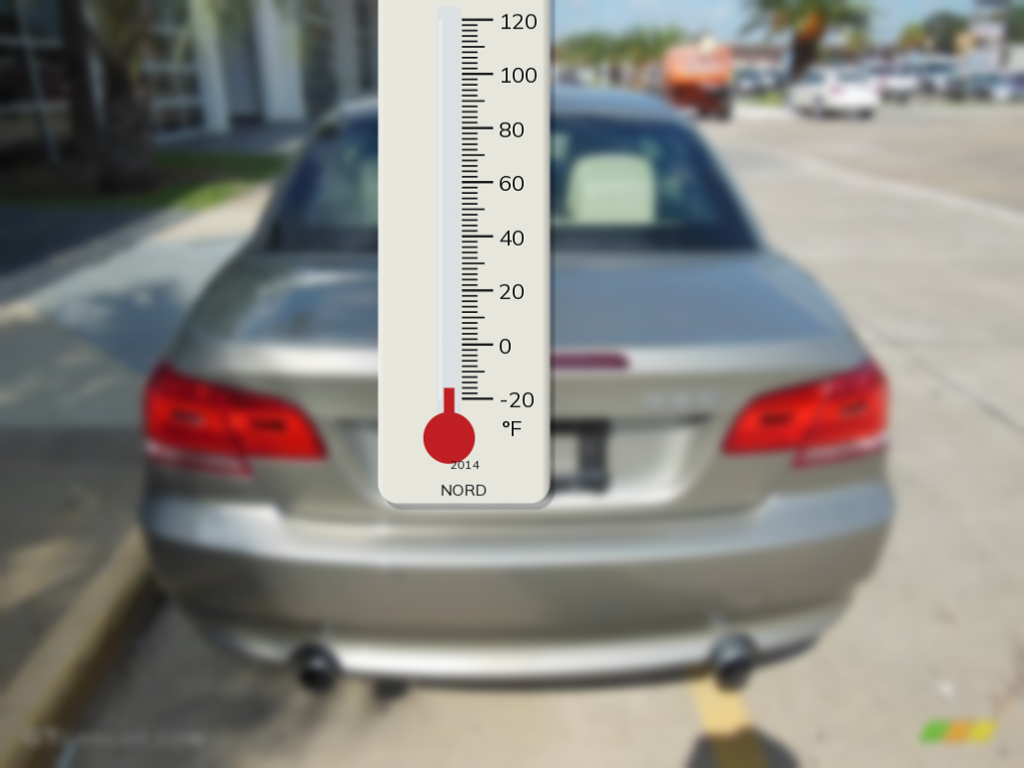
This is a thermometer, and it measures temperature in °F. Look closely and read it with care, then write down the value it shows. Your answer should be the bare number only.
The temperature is -16
